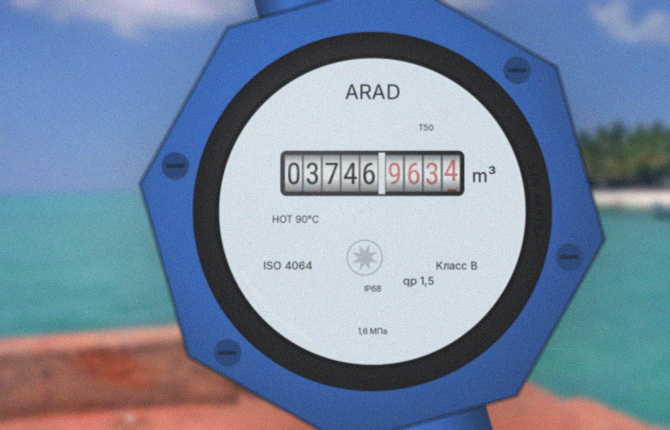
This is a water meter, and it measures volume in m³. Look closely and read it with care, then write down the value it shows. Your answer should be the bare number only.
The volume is 3746.9634
